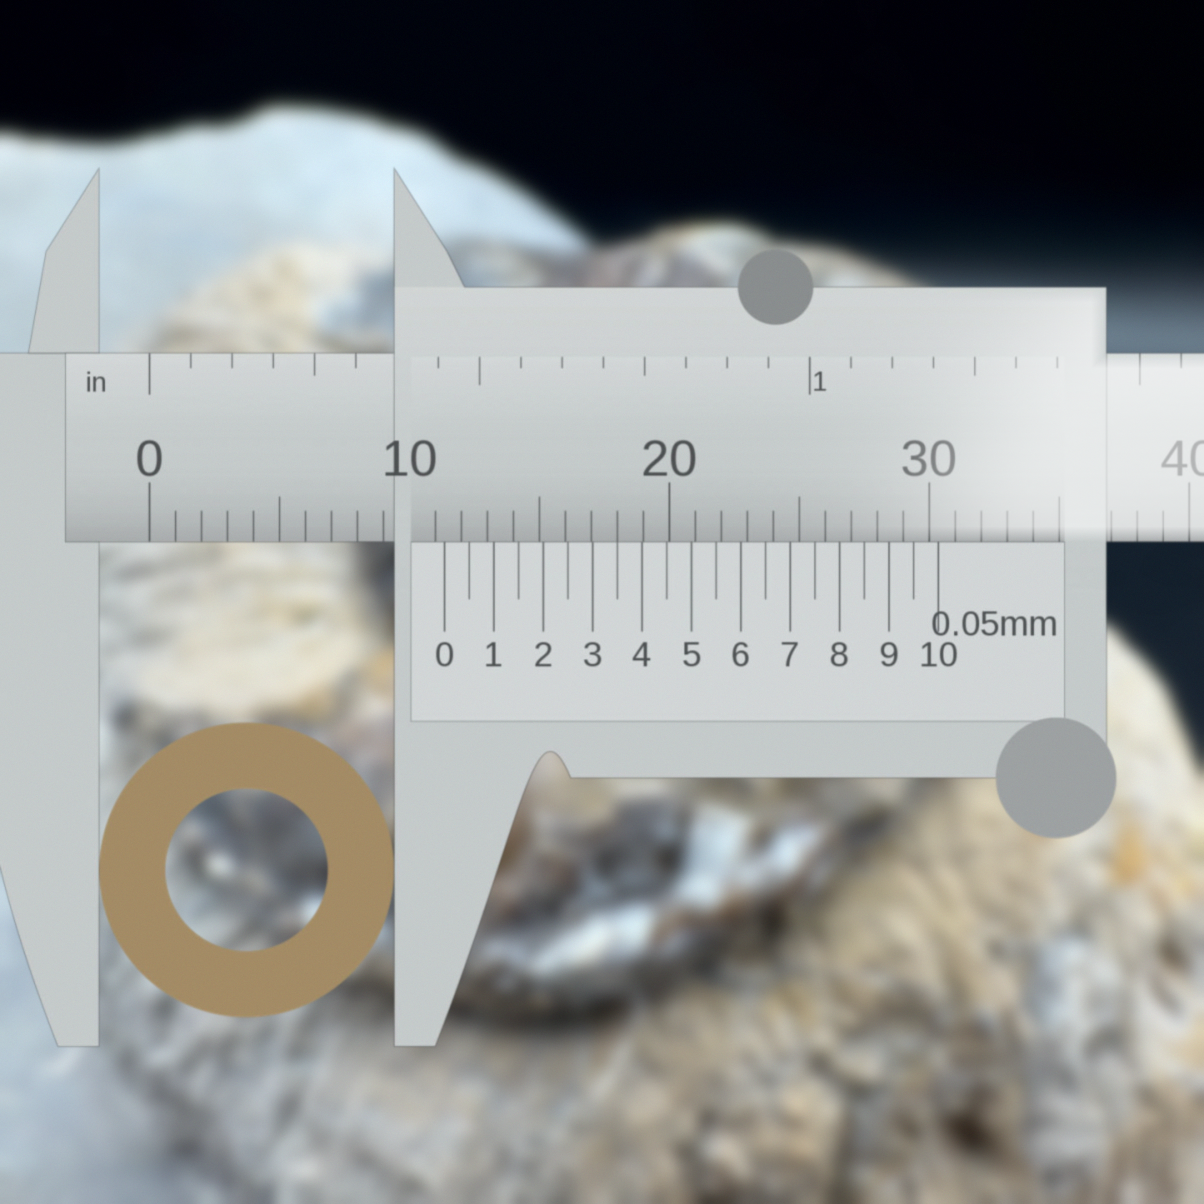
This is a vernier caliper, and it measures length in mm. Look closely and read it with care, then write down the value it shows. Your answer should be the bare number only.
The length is 11.35
